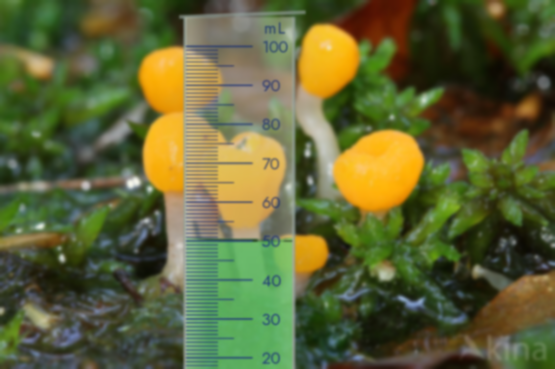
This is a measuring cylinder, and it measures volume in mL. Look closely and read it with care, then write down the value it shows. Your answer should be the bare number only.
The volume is 50
